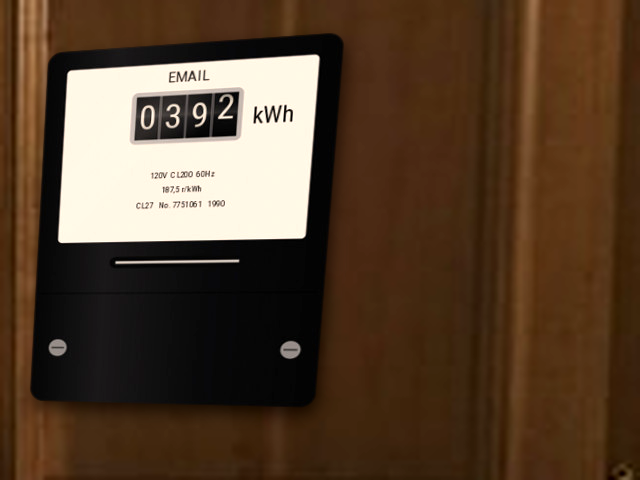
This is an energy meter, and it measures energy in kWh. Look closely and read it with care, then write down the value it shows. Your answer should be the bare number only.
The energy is 392
